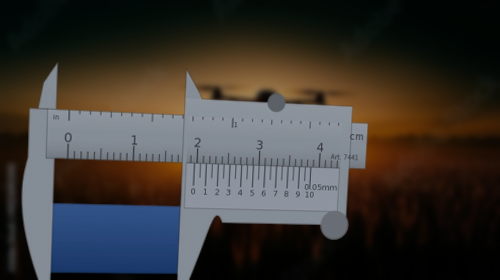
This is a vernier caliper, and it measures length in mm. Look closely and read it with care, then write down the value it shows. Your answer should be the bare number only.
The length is 19.6
